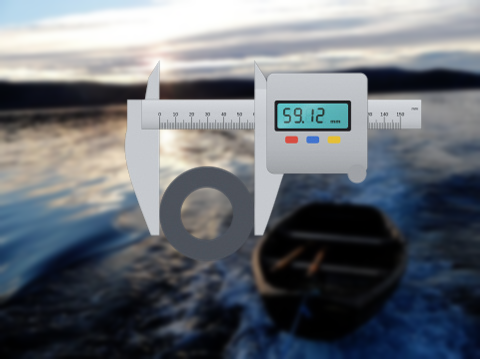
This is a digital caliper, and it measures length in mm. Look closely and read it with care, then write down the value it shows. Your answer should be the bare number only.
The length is 59.12
